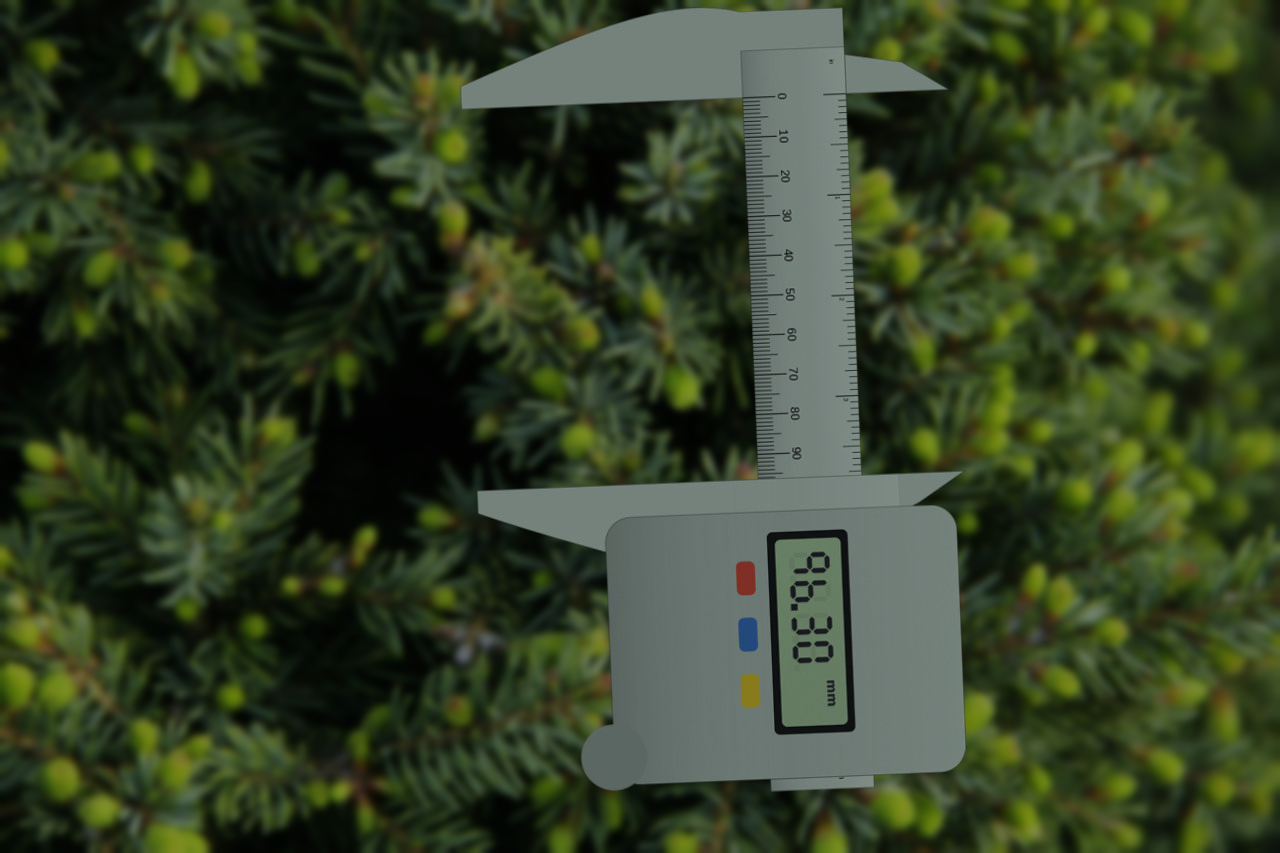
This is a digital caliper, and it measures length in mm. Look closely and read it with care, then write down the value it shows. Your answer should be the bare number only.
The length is 96.30
